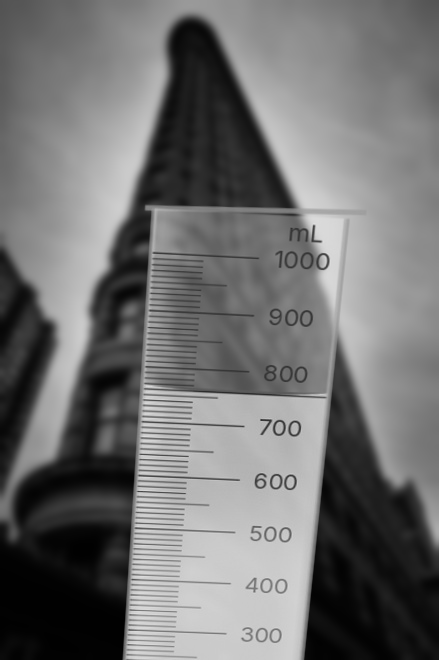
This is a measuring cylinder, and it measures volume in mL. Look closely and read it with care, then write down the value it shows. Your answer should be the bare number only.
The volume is 760
